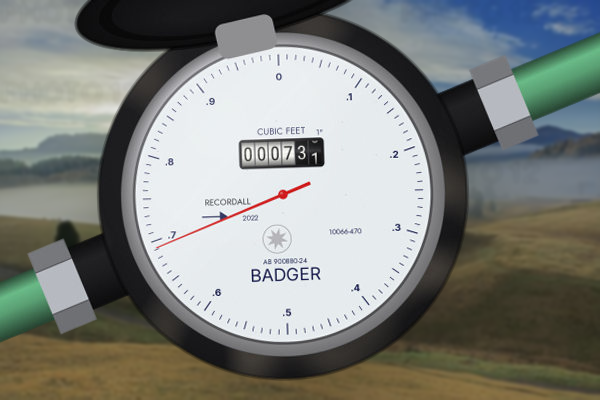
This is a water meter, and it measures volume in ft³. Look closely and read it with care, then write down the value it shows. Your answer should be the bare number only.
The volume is 730.69
